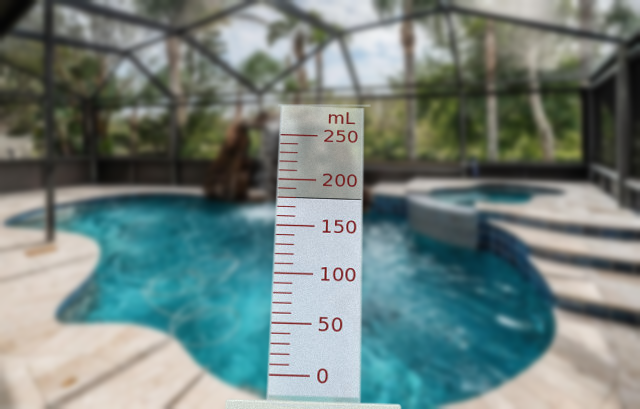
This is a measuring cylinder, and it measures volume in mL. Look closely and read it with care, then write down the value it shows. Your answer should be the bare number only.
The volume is 180
